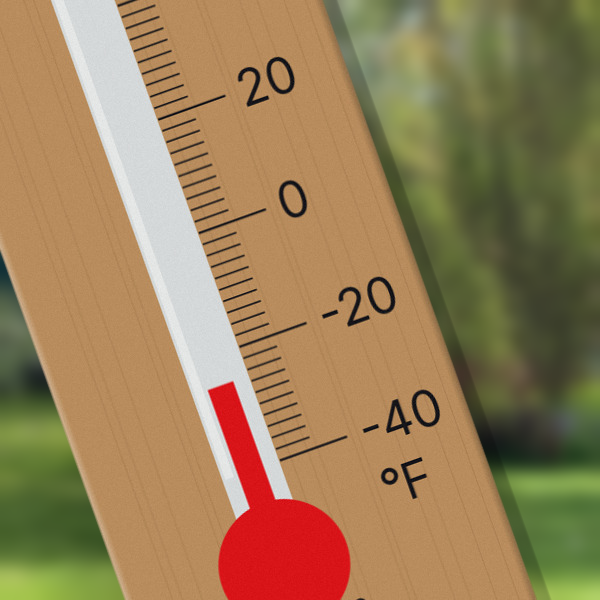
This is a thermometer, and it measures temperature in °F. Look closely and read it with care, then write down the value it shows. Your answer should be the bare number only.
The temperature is -25
